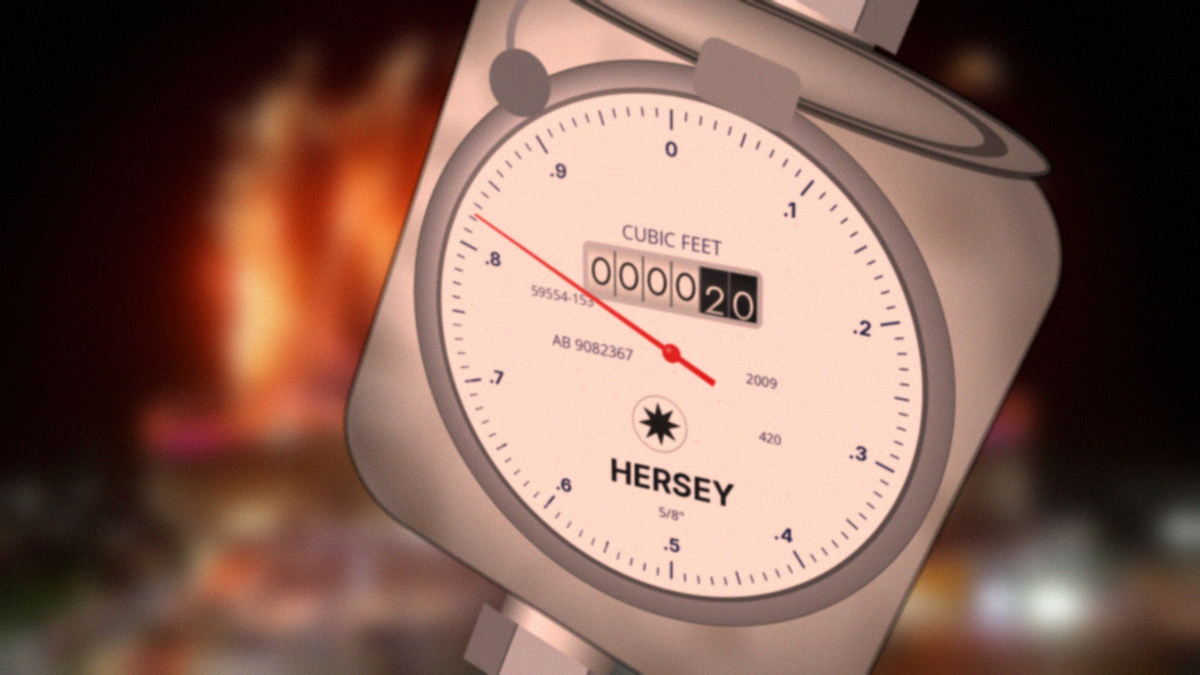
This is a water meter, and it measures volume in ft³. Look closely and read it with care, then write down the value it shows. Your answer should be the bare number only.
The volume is 19.82
